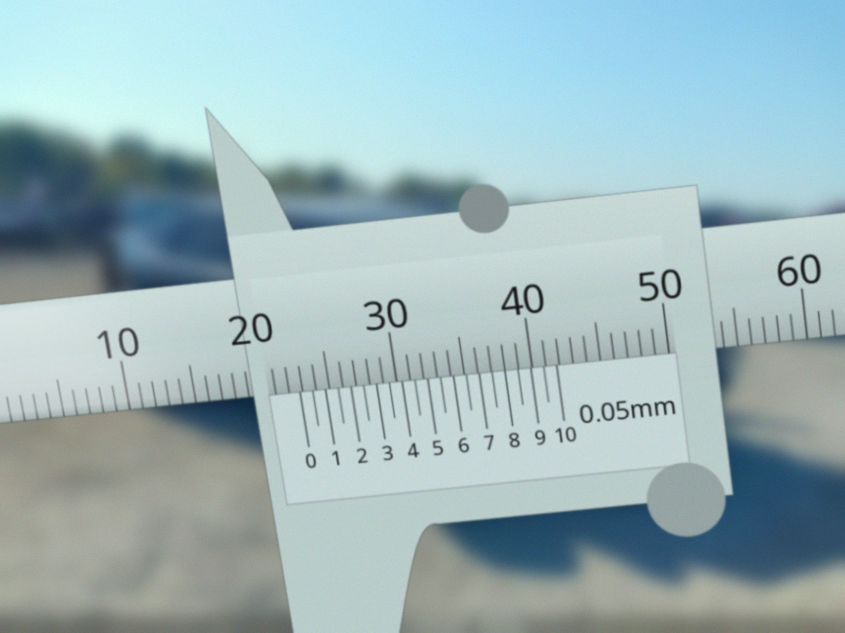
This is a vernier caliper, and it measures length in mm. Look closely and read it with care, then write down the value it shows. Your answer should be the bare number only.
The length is 22.8
